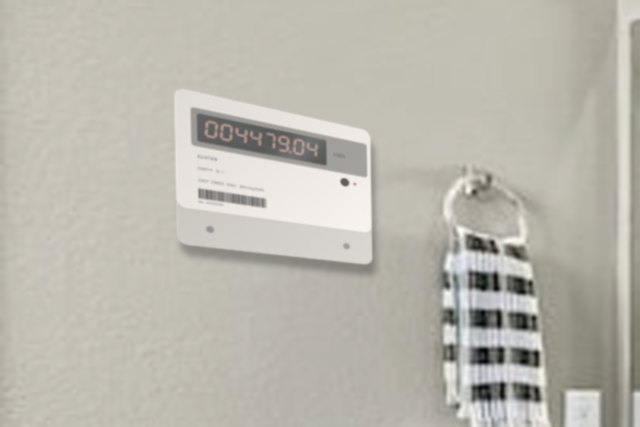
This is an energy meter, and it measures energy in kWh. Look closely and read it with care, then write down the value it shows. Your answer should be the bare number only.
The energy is 4479.04
